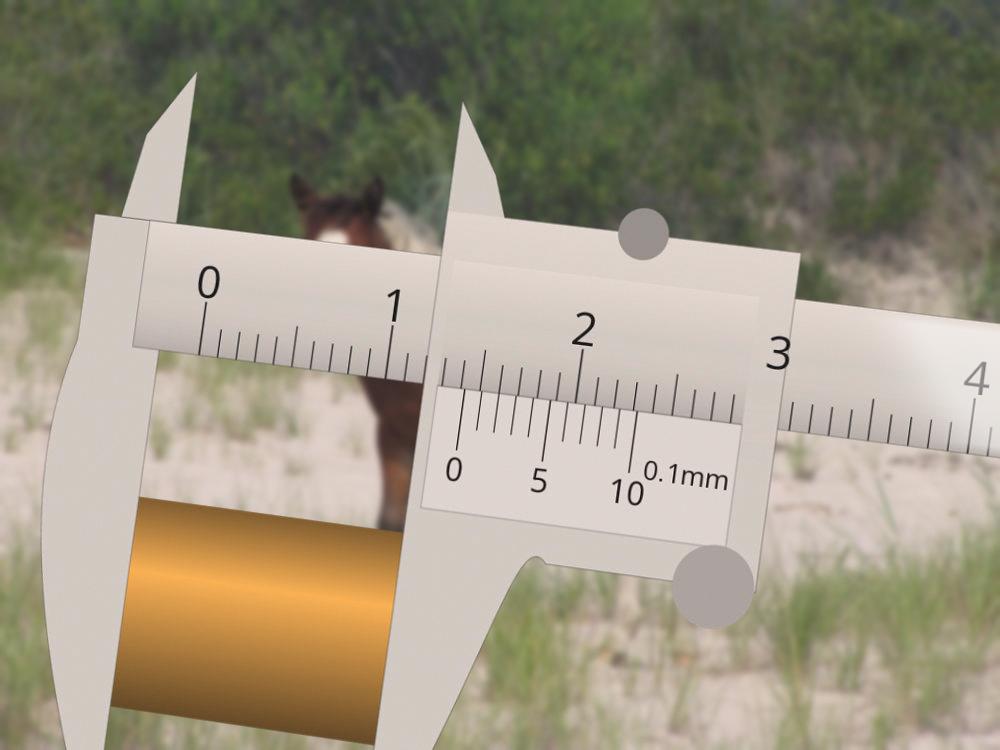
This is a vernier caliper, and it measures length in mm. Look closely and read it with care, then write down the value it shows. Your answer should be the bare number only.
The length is 14.2
